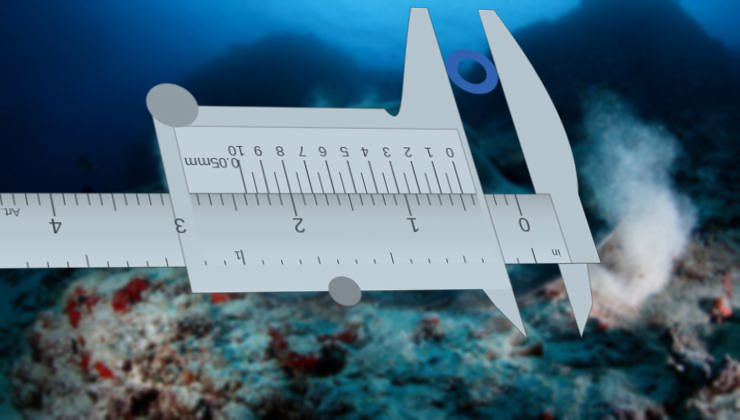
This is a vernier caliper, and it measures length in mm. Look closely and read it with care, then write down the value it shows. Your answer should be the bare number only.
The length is 4.8
